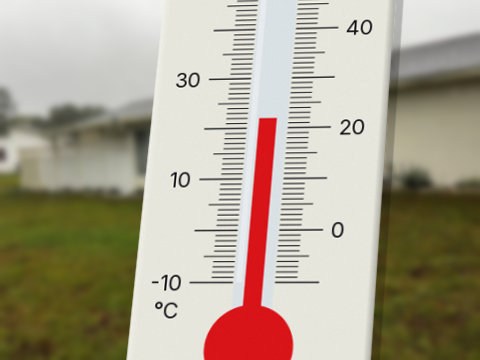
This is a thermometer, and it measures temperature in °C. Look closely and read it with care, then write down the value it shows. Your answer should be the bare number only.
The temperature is 22
